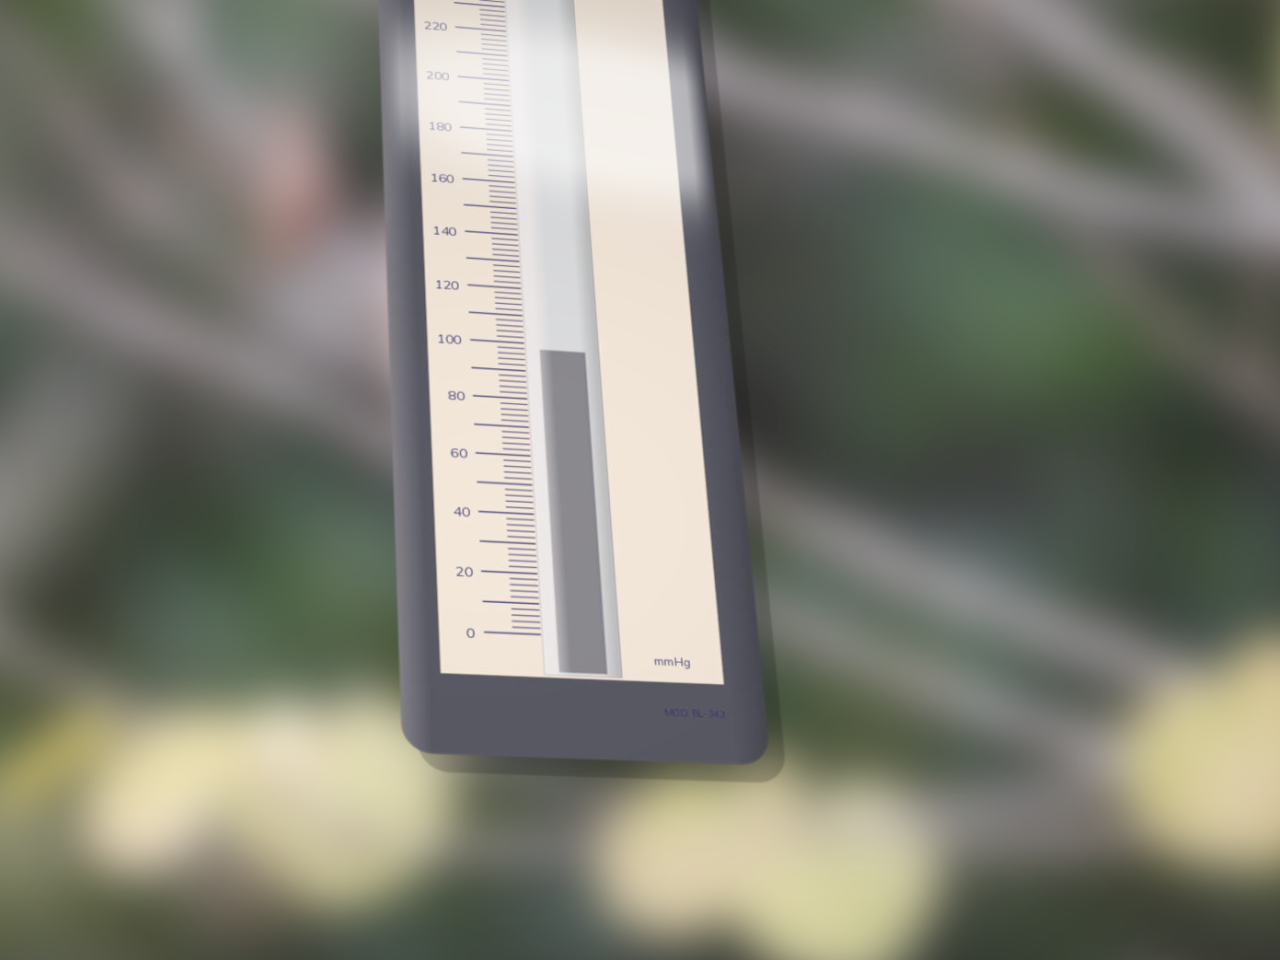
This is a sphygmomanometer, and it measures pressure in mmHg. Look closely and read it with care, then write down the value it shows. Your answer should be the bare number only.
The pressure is 98
